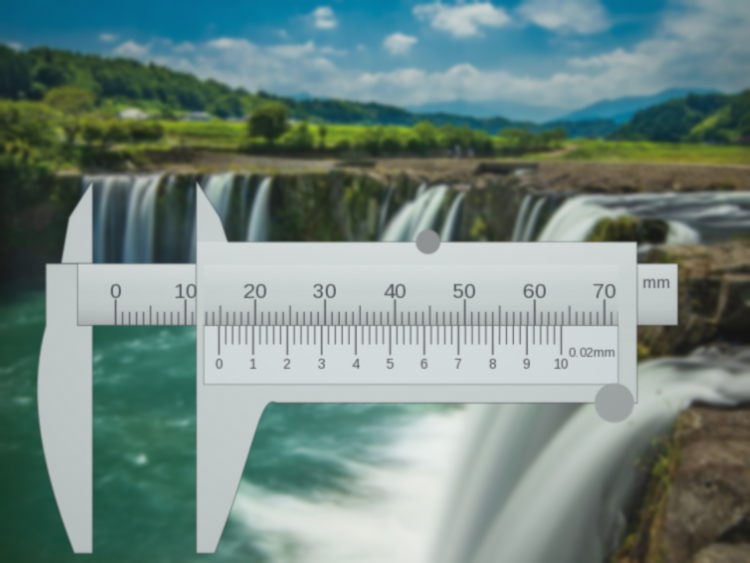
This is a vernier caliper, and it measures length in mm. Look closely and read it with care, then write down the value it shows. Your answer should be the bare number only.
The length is 14.8
